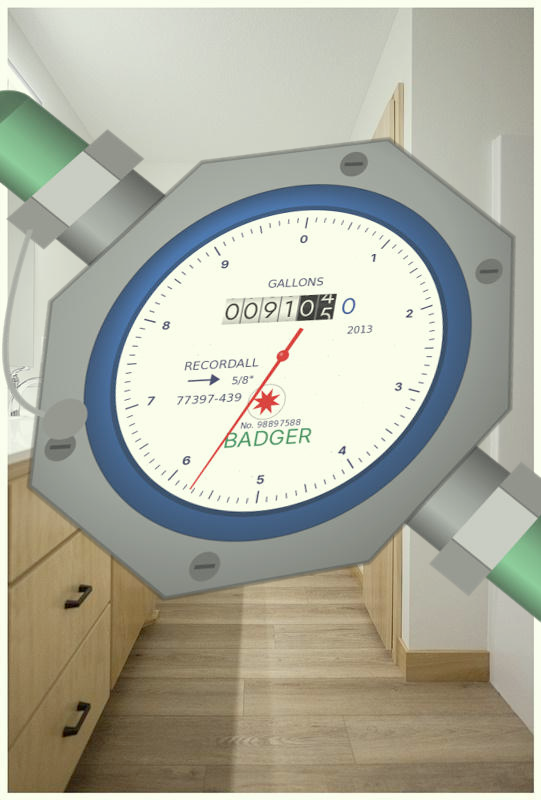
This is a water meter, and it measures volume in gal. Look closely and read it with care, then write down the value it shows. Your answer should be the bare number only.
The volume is 91045.7
